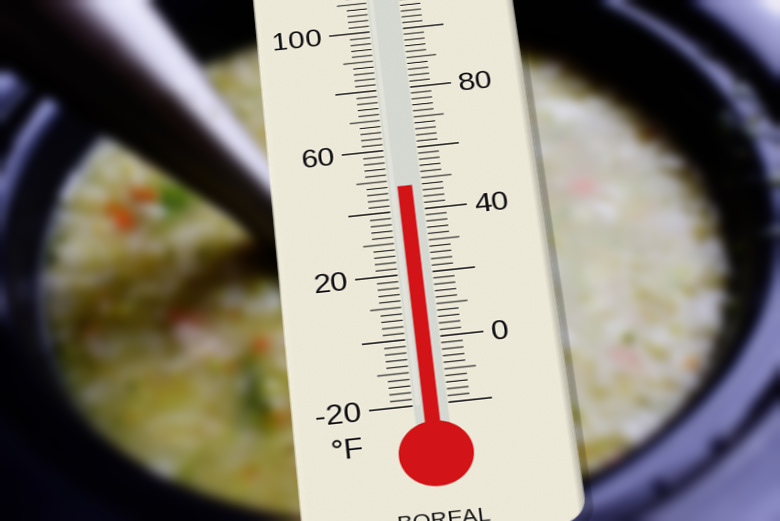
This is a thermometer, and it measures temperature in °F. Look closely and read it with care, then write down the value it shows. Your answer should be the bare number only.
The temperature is 48
